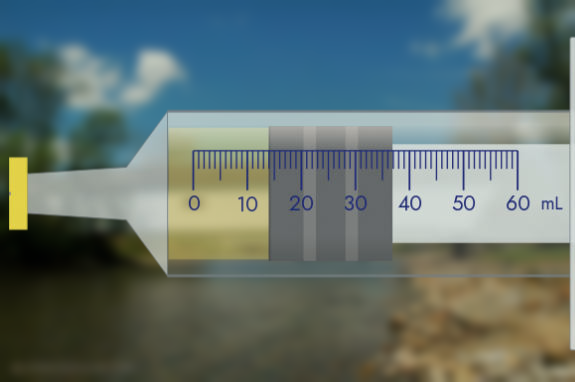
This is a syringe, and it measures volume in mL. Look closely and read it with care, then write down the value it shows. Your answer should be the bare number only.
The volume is 14
